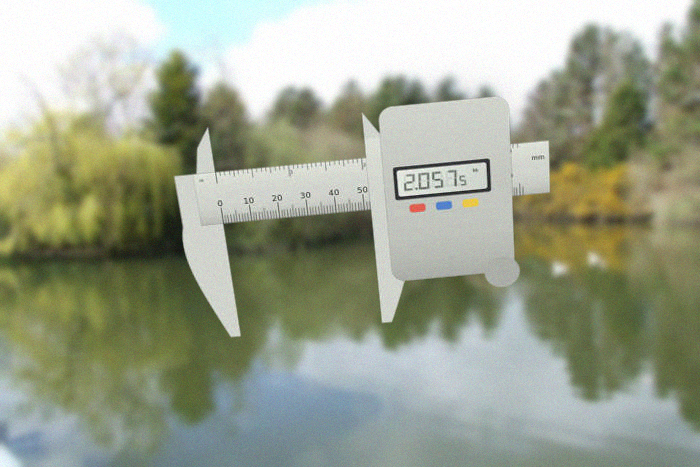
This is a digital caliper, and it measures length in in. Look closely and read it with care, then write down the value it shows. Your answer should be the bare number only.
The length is 2.0575
